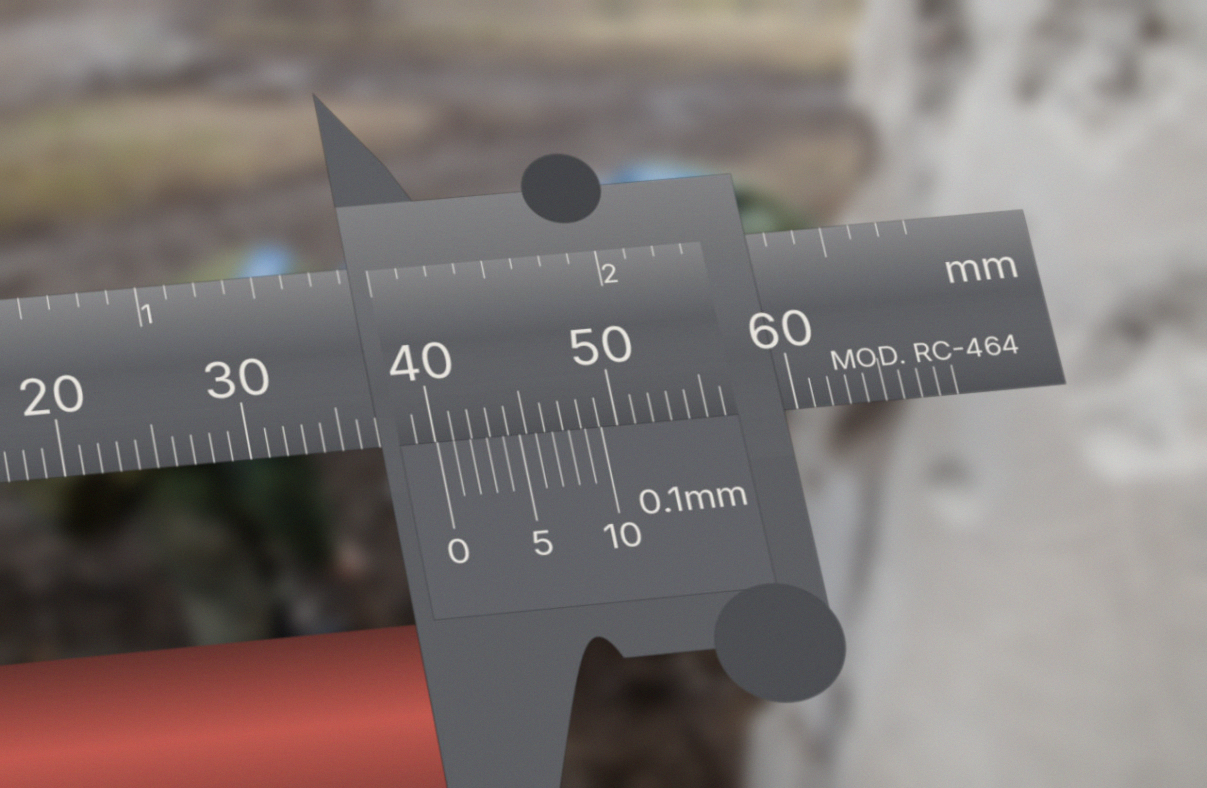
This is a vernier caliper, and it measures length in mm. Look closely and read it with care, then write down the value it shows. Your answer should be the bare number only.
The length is 40.1
